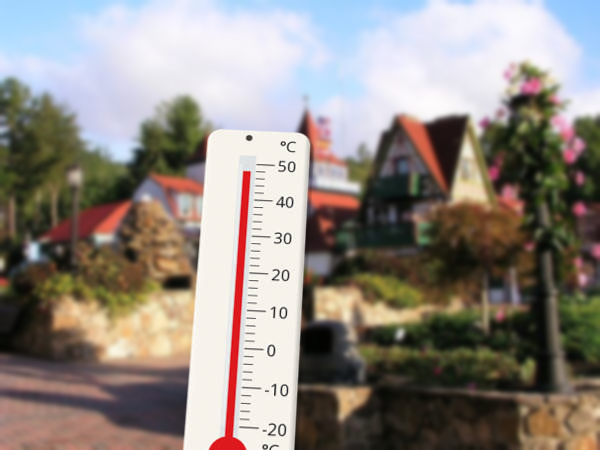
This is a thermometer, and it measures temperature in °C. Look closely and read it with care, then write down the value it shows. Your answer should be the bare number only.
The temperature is 48
